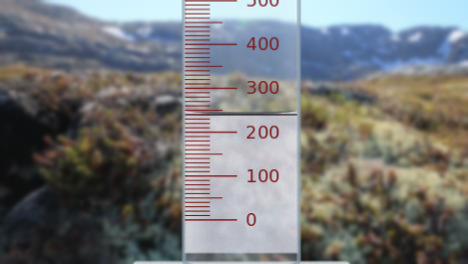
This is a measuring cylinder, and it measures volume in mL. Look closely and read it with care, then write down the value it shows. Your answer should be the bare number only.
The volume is 240
